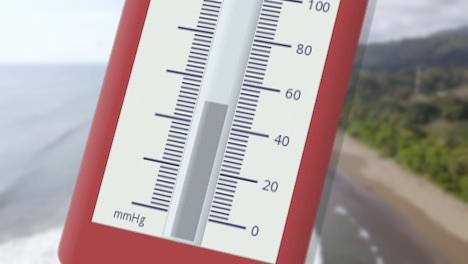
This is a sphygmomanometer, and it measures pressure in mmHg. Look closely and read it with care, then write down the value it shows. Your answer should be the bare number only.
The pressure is 50
